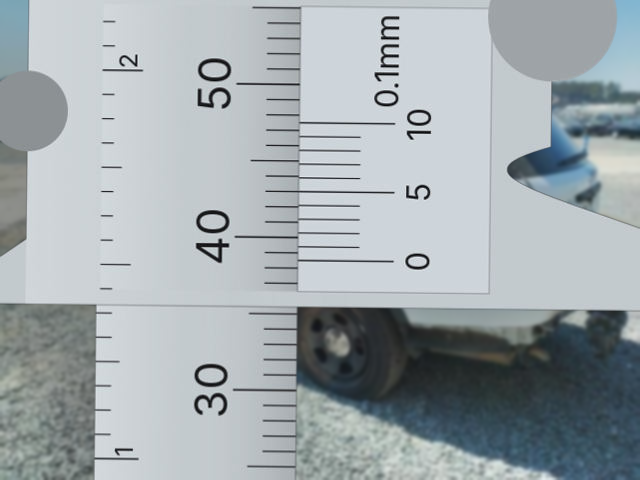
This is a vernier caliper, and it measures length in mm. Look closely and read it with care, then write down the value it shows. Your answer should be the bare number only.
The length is 38.5
